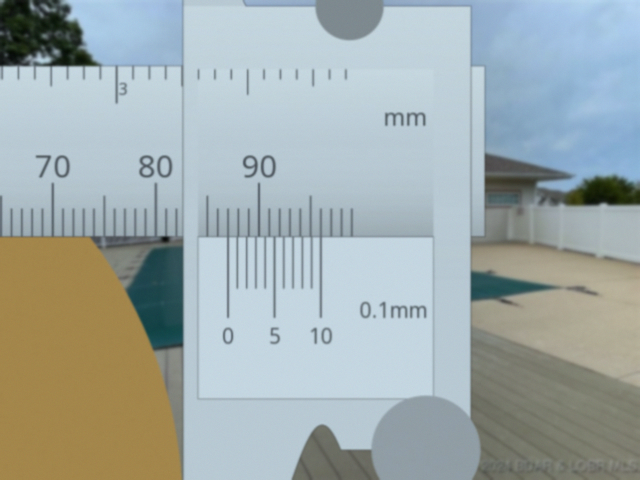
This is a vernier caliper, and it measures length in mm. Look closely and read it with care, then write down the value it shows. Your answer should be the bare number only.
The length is 87.0
